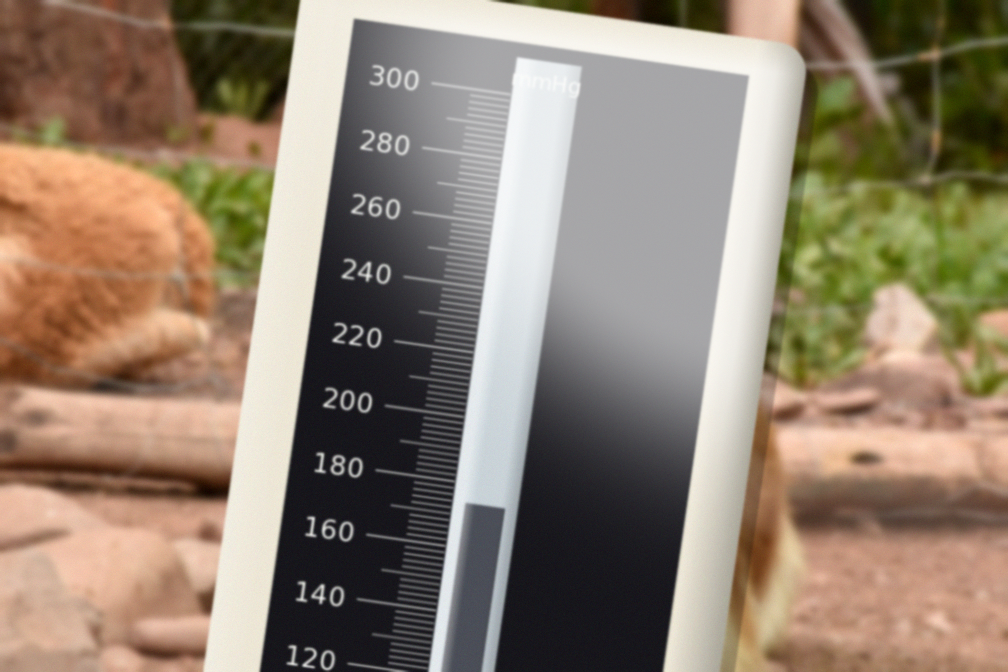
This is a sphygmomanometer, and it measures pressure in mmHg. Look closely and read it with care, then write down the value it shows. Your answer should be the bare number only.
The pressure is 174
